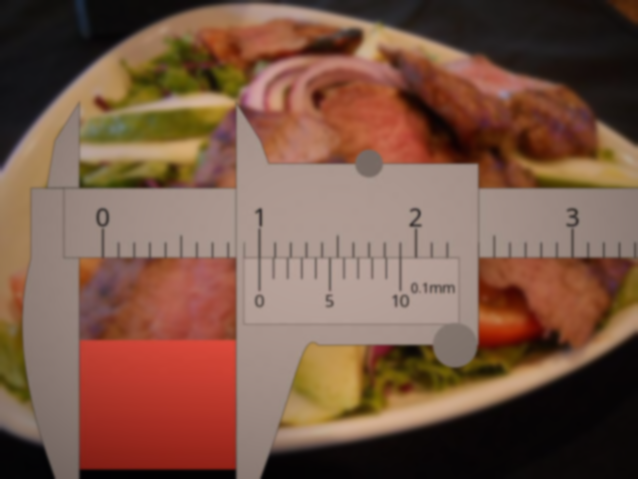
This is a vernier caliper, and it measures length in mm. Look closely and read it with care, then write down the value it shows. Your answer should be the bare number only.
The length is 10.0
